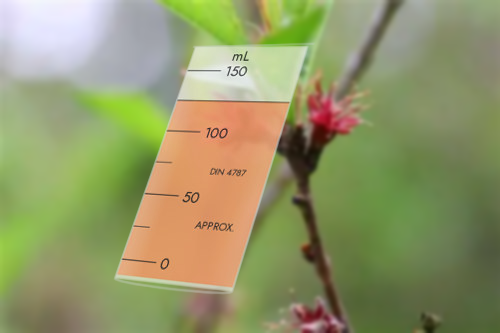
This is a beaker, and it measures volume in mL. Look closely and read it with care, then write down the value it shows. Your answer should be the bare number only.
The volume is 125
